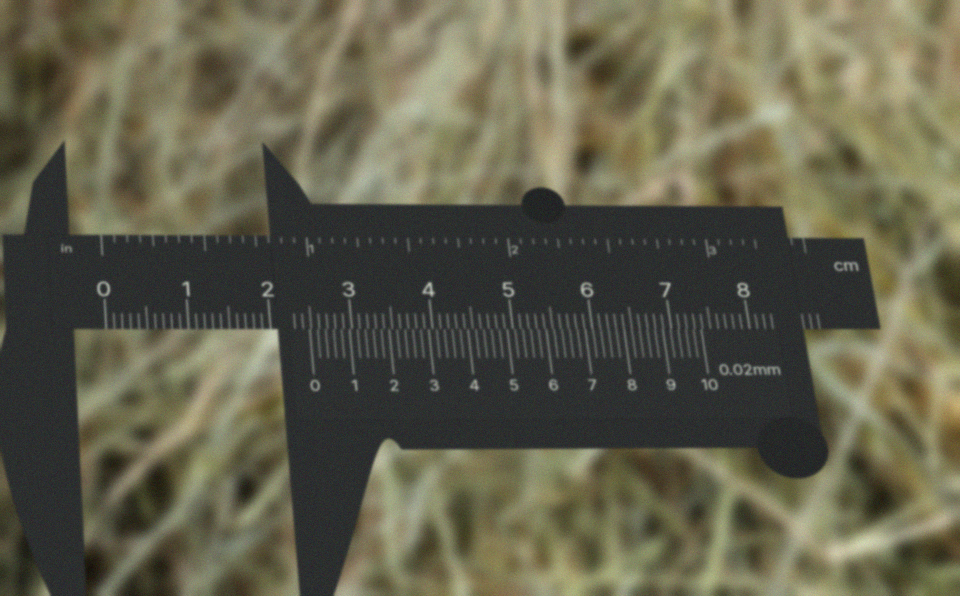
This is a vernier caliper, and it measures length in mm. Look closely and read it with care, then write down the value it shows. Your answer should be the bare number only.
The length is 24.8
